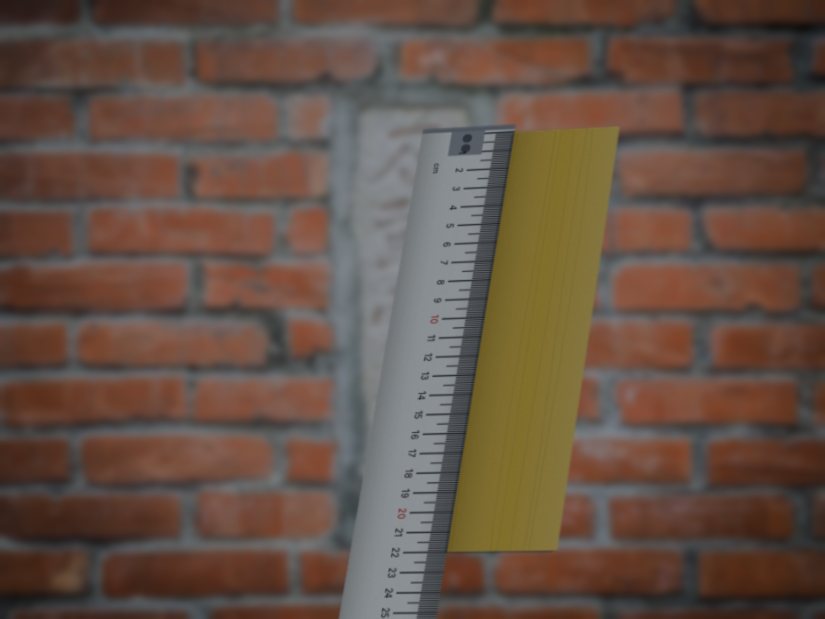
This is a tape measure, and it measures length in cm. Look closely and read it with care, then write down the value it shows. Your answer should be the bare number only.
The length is 22
